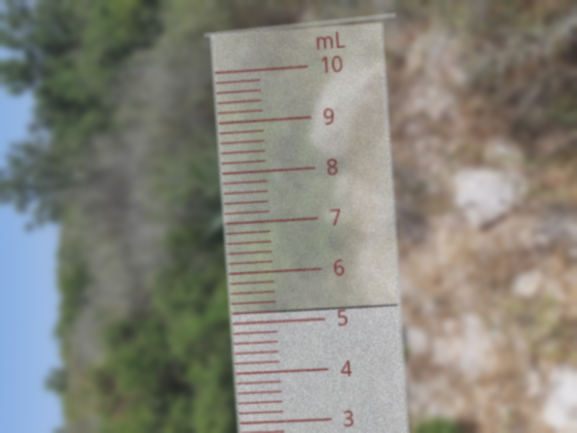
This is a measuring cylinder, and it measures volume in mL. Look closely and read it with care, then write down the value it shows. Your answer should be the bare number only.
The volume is 5.2
